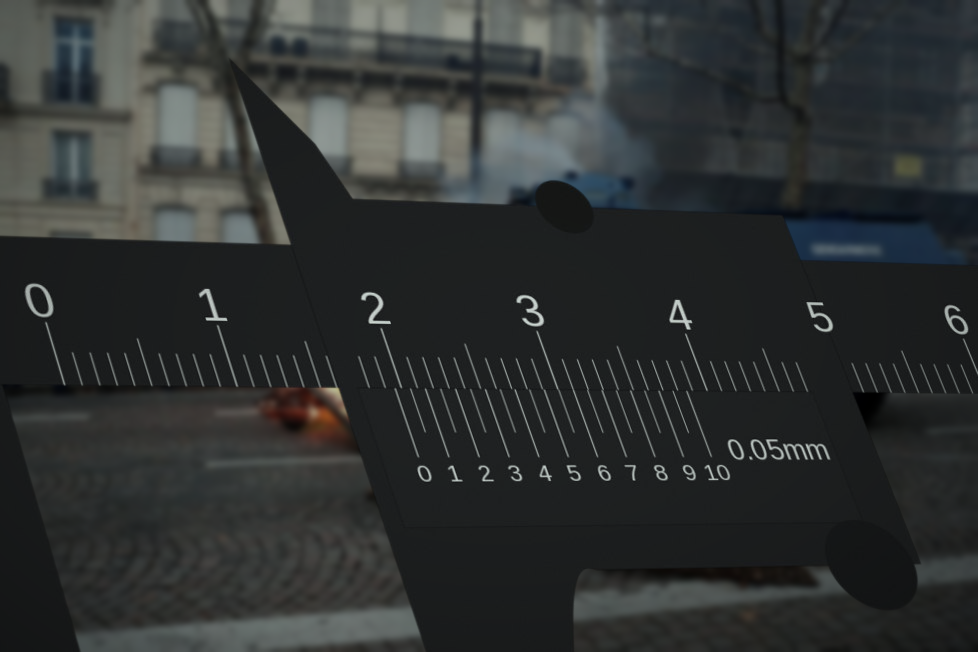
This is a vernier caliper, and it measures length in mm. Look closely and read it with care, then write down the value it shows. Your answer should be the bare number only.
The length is 19.6
